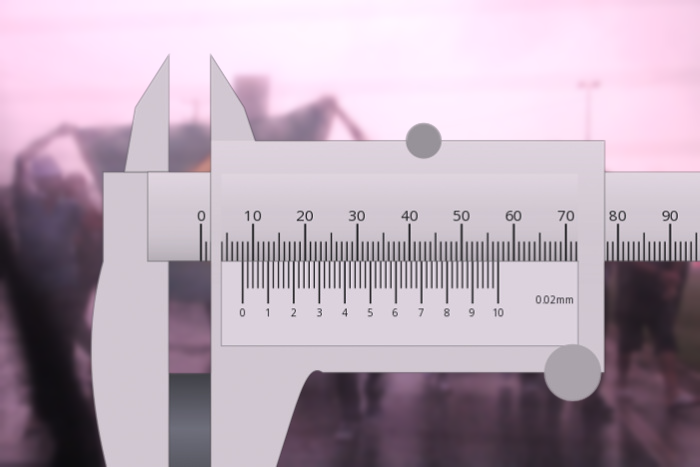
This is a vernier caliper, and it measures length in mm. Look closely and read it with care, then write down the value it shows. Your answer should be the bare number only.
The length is 8.0
